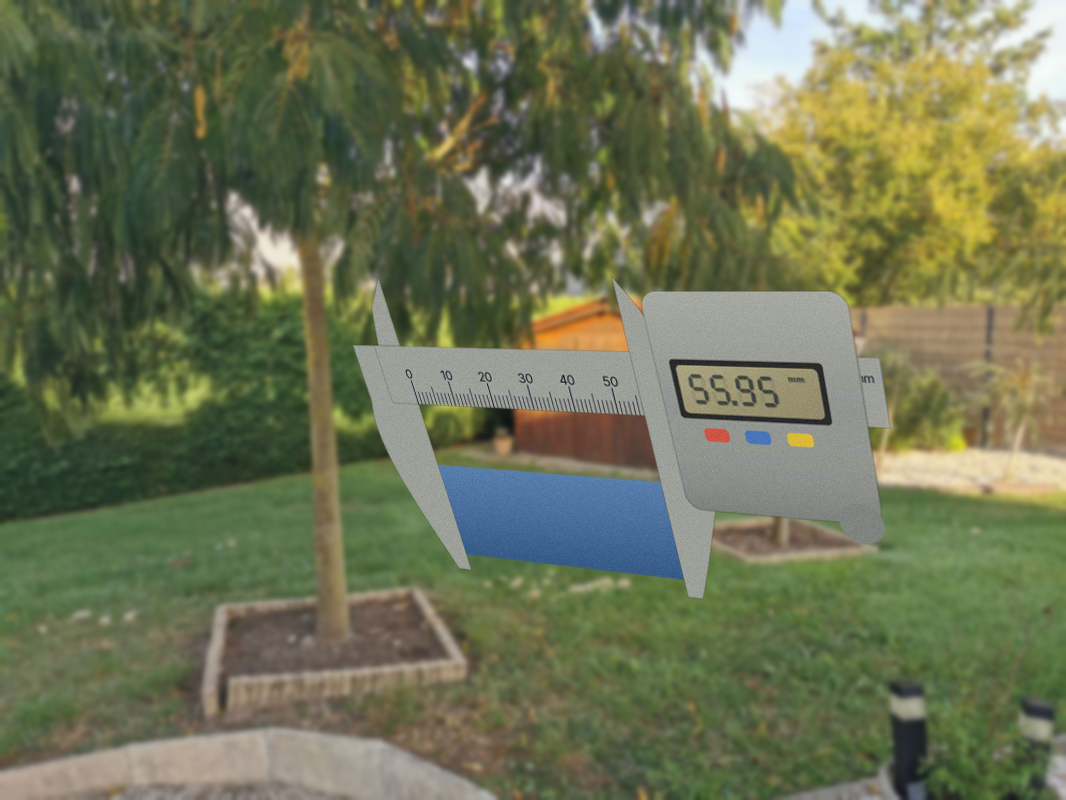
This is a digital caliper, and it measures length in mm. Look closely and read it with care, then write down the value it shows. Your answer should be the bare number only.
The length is 55.95
